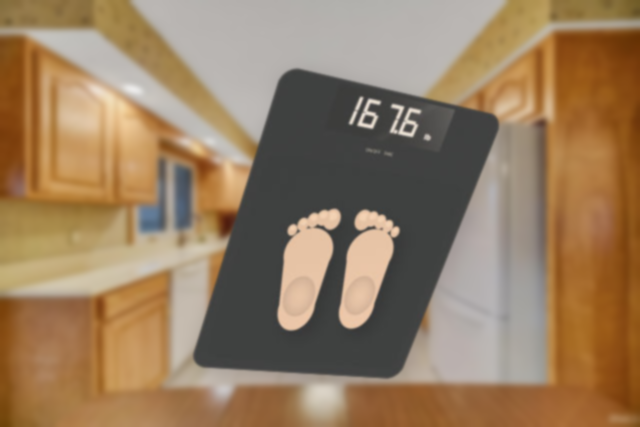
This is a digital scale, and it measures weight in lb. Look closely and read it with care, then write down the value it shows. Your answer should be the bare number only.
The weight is 167.6
